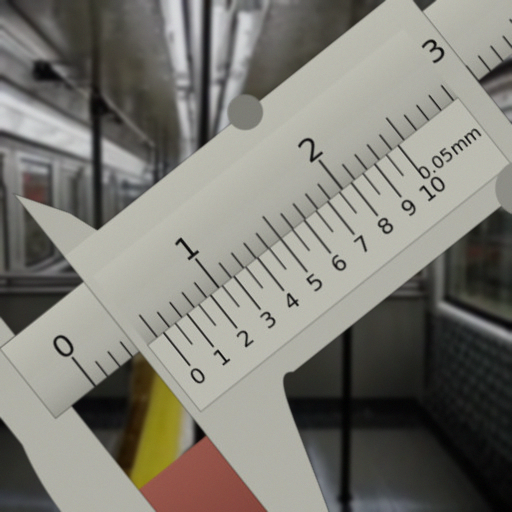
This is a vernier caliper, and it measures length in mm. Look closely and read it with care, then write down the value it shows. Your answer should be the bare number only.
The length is 5.5
